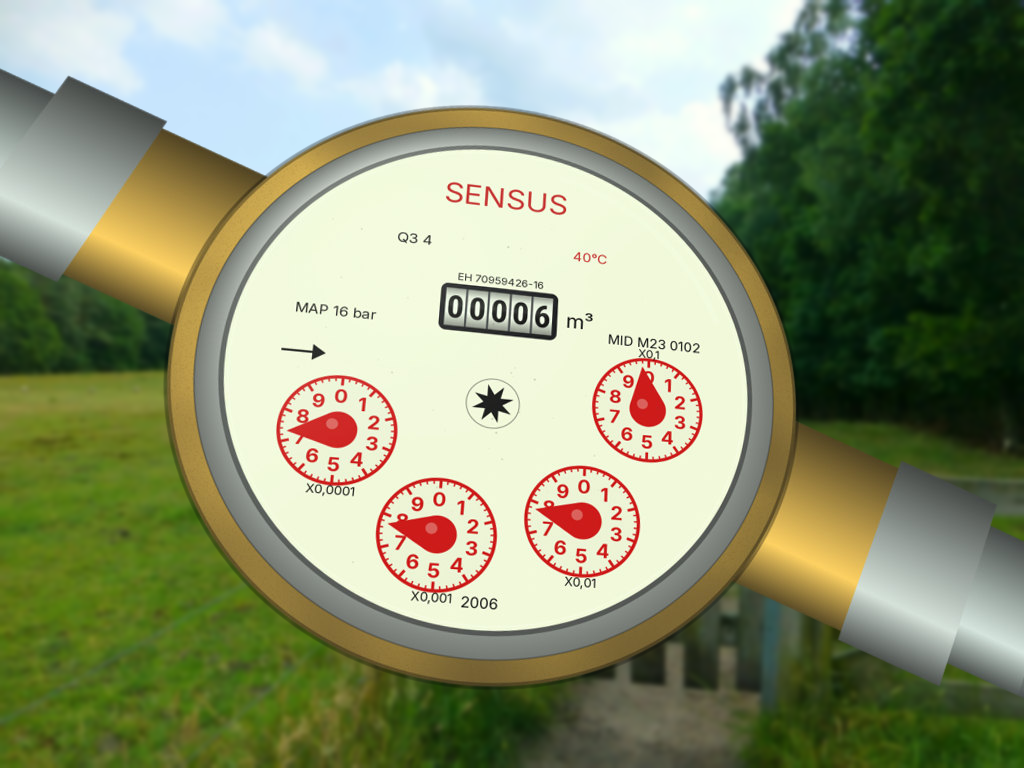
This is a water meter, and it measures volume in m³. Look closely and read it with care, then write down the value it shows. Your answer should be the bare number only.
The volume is 5.9777
